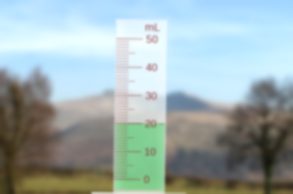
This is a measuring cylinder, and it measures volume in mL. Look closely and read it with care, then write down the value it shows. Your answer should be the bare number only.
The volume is 20
